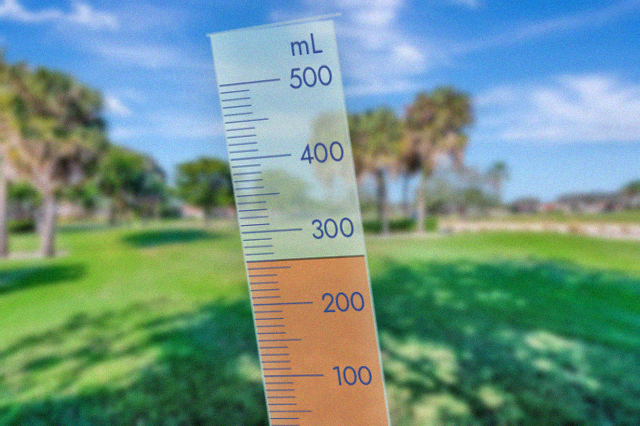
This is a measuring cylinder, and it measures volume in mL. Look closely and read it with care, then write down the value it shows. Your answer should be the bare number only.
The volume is 260
